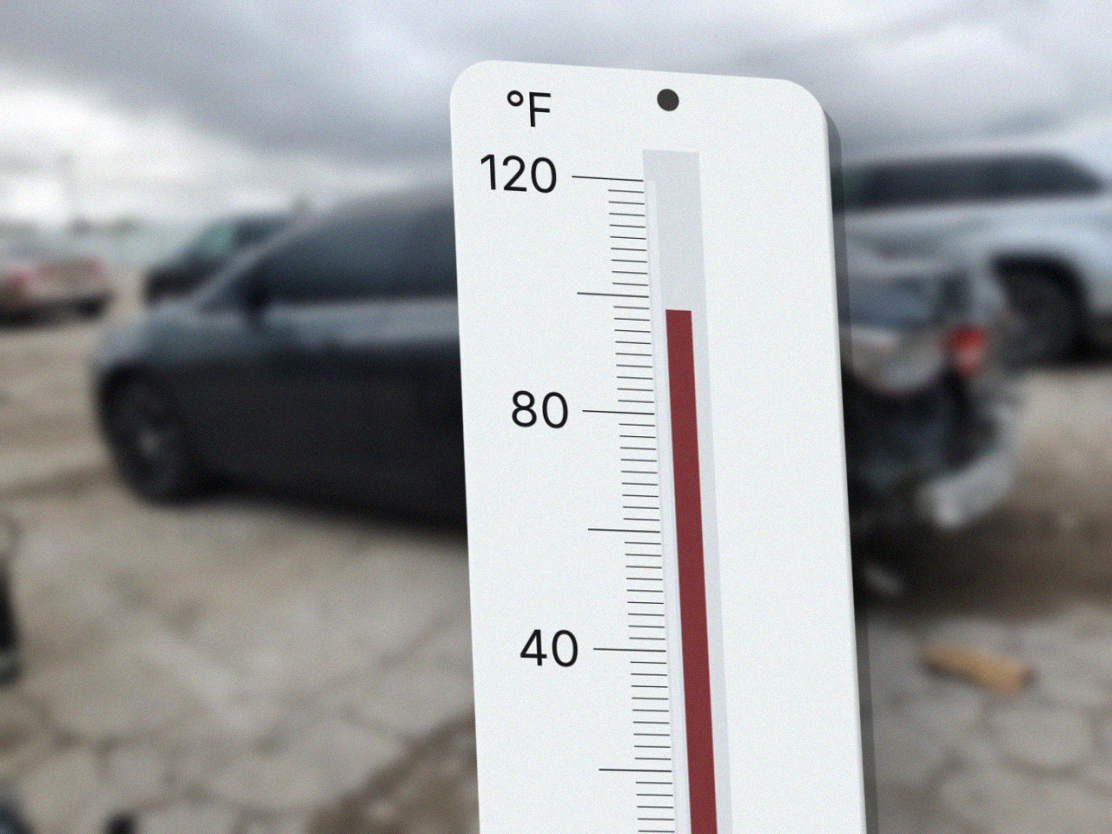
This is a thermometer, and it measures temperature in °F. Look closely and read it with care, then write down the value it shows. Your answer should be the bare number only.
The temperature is 98
